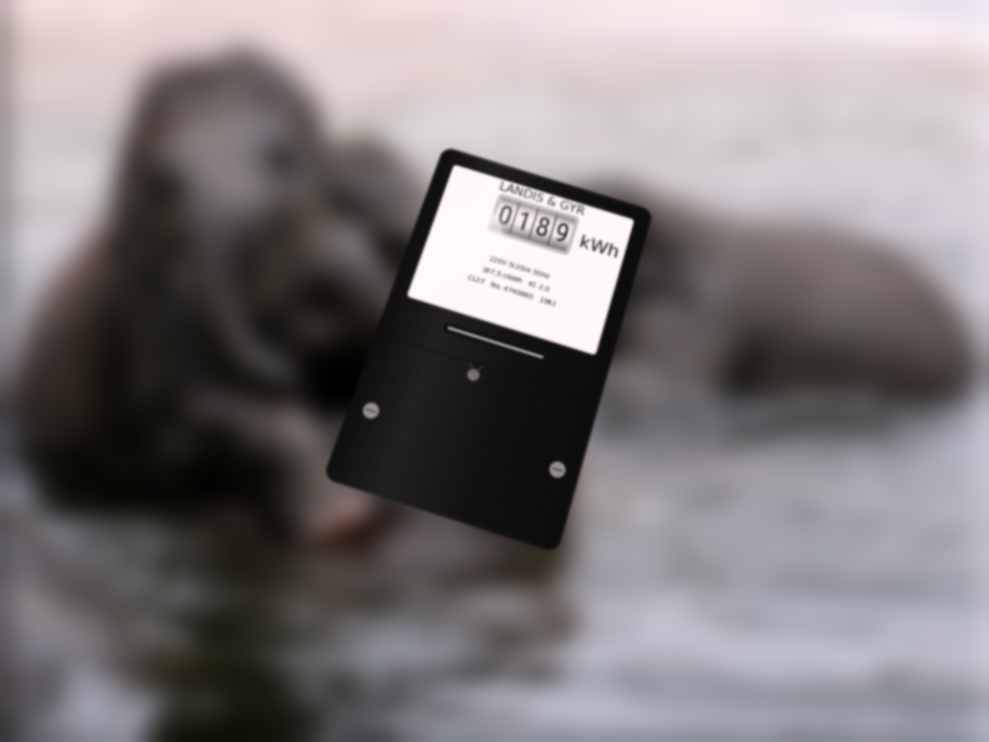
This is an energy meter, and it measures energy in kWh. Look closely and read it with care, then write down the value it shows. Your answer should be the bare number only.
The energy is 189
